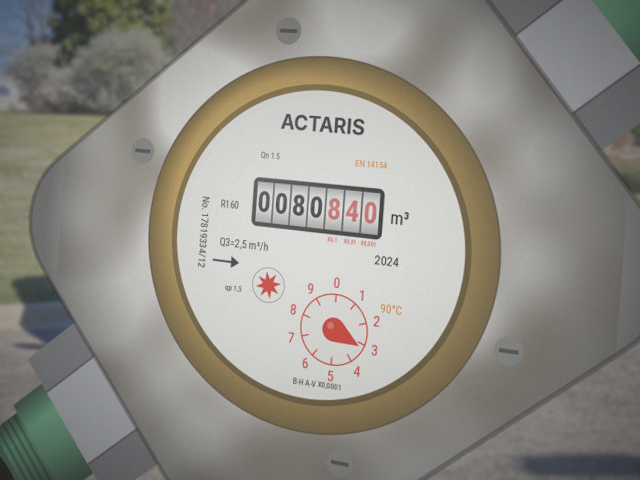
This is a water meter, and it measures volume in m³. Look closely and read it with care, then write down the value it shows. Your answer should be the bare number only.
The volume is 80.8403
